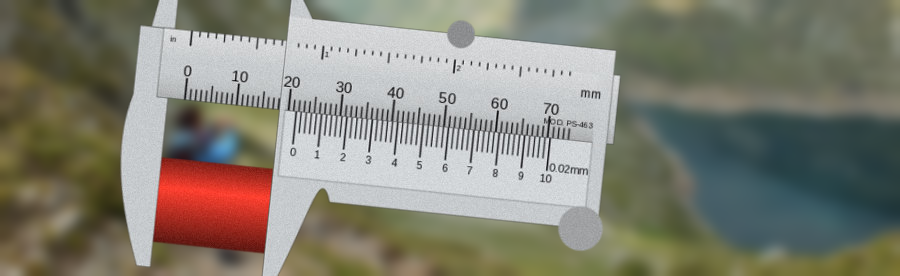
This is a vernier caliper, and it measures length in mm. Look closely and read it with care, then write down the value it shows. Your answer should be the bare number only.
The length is 21.5
